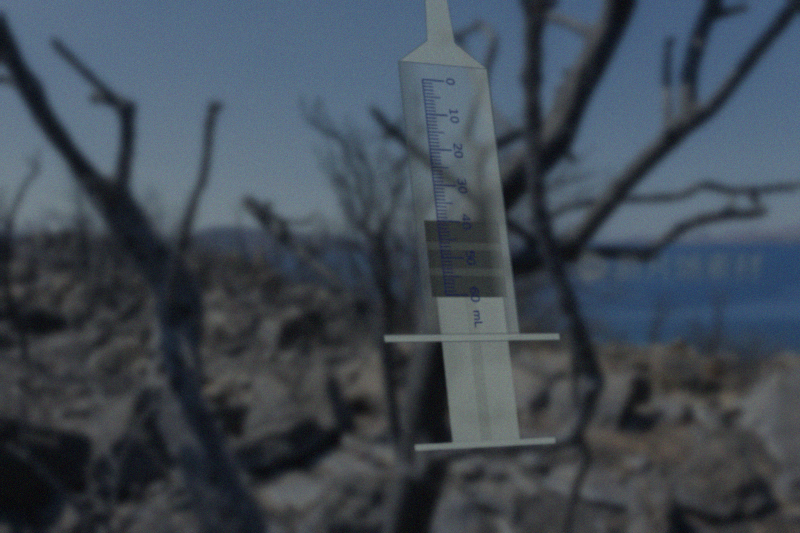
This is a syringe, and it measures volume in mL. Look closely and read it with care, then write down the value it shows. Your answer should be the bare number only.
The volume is 40
